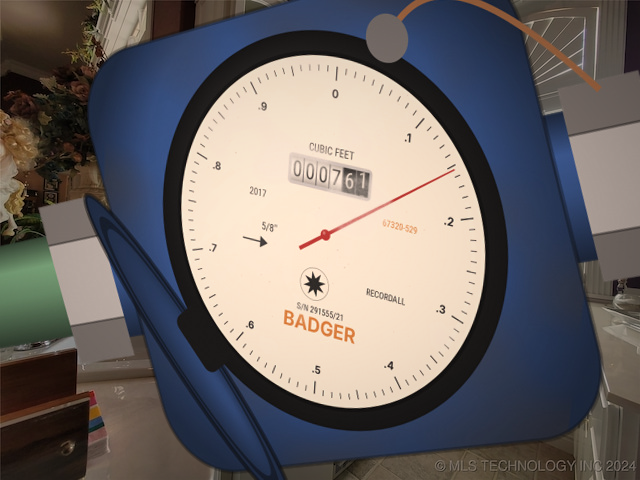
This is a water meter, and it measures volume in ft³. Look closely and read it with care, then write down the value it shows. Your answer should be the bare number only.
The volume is 761.15
